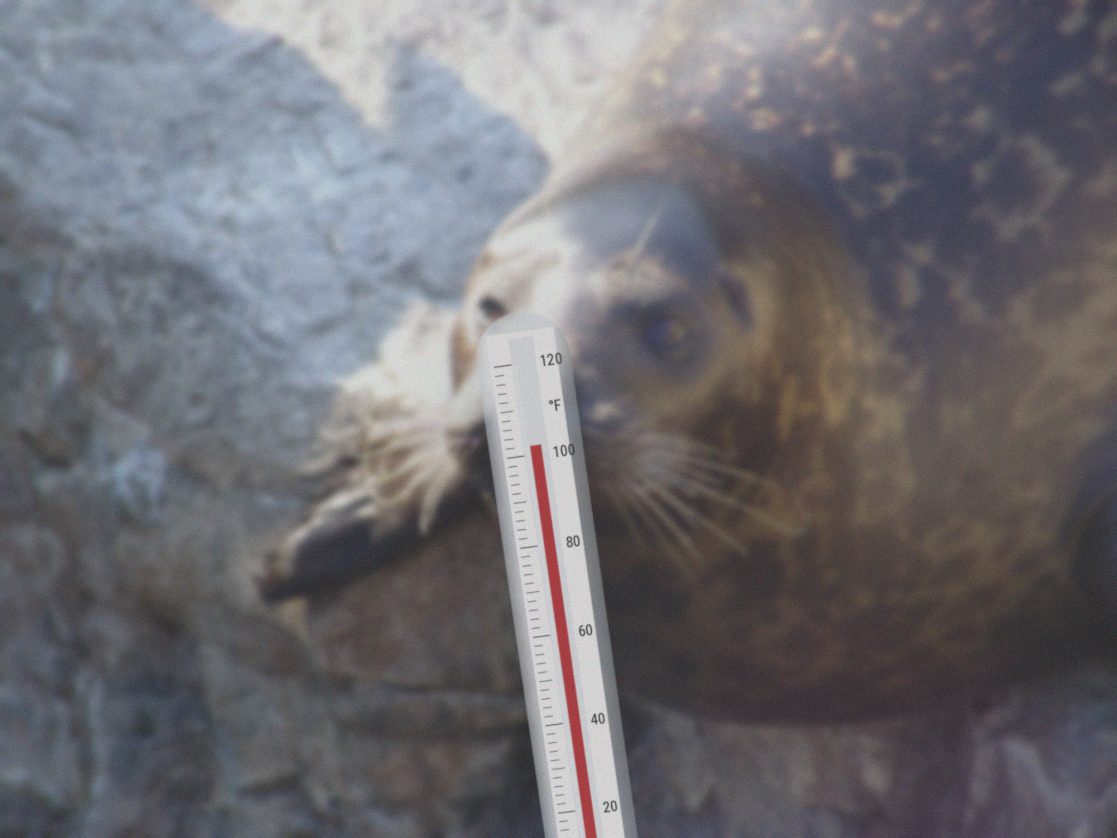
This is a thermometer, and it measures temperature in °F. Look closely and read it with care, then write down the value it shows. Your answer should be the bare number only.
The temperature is 102
